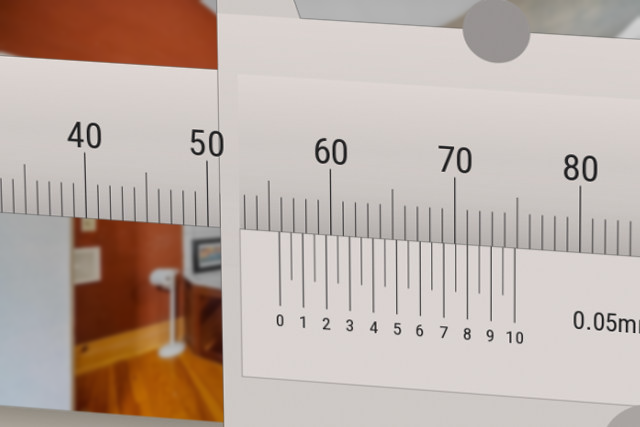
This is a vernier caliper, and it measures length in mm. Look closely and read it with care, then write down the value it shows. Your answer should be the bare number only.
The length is 55.8
